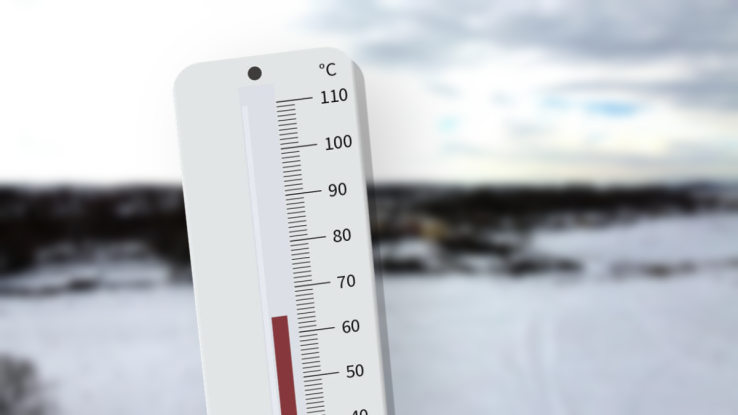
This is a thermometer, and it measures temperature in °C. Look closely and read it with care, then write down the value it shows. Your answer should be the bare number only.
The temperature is 64
